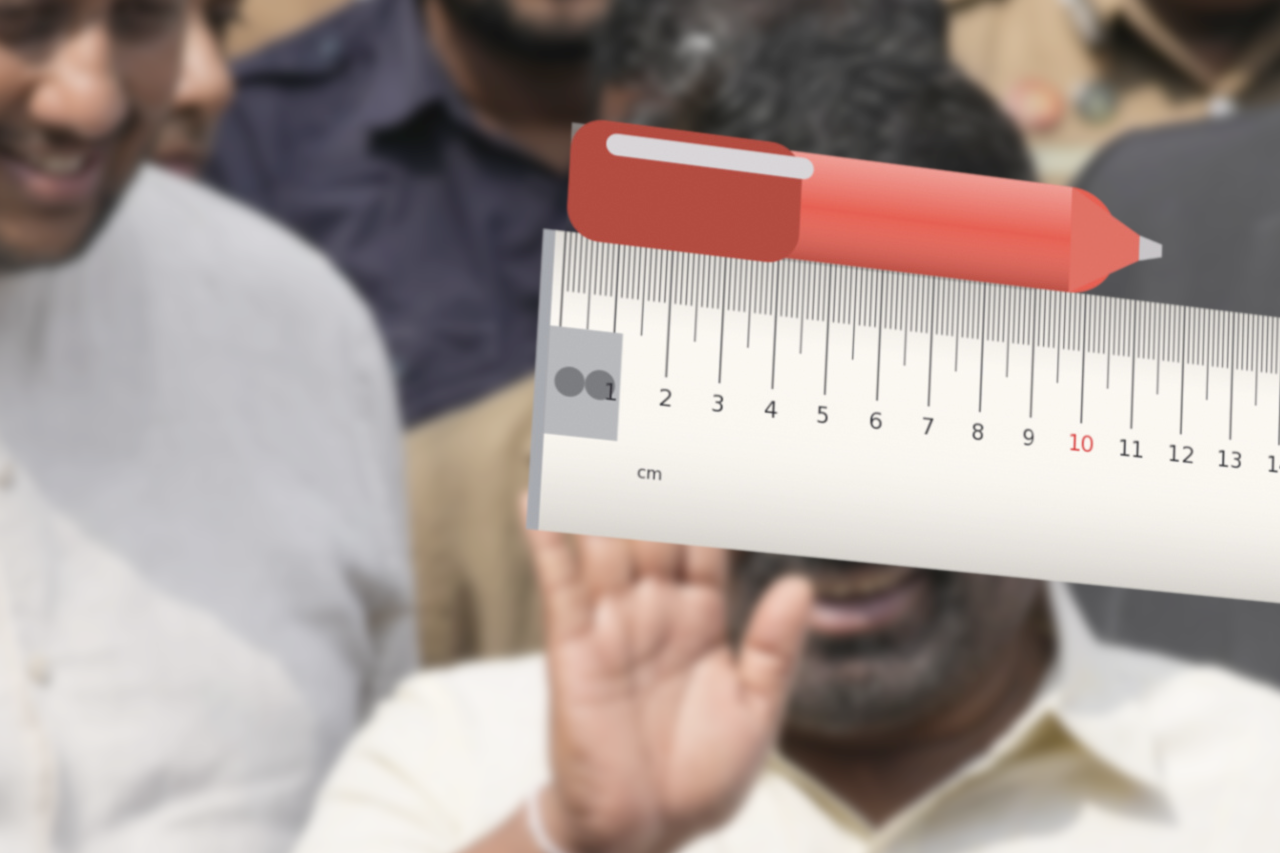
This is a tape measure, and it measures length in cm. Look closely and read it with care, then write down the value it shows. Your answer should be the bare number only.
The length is 11.5
